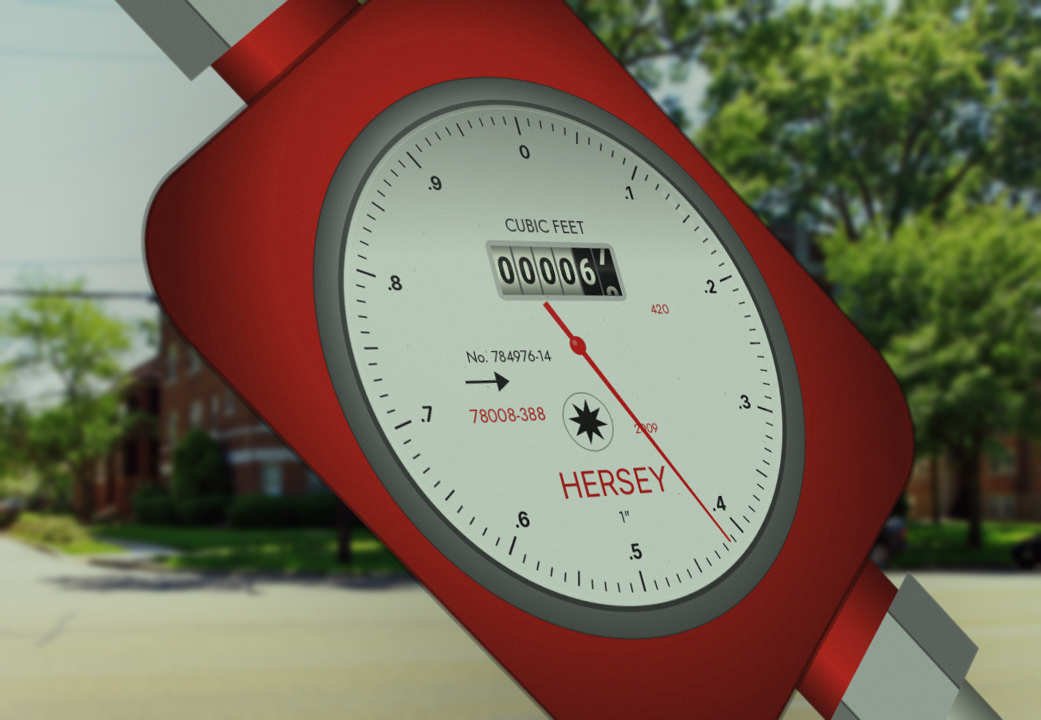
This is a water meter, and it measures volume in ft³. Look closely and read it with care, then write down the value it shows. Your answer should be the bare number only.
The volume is 67.41
